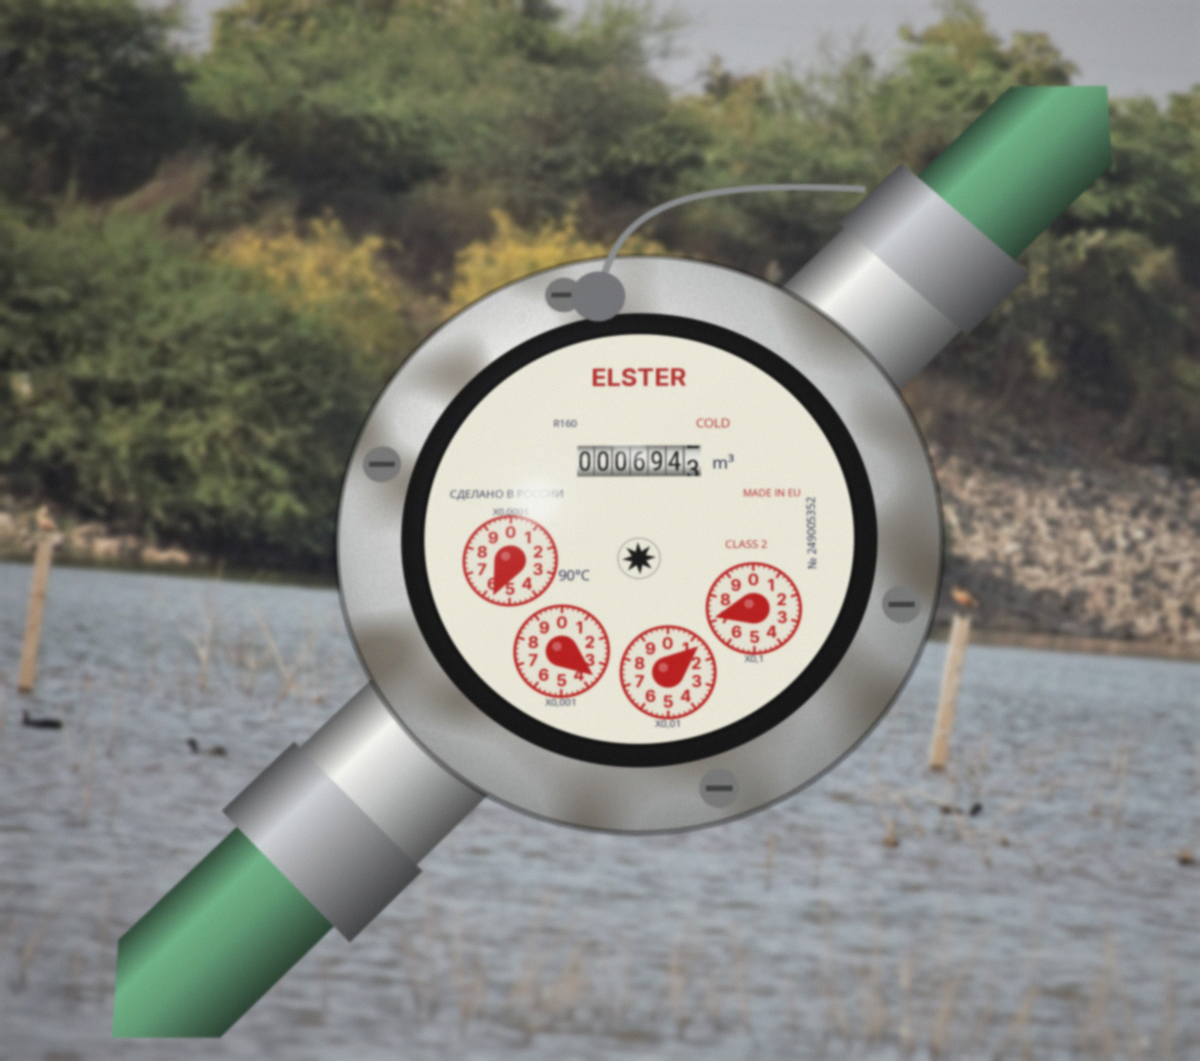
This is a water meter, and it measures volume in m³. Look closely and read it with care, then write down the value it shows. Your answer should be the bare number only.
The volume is 6942.7135
